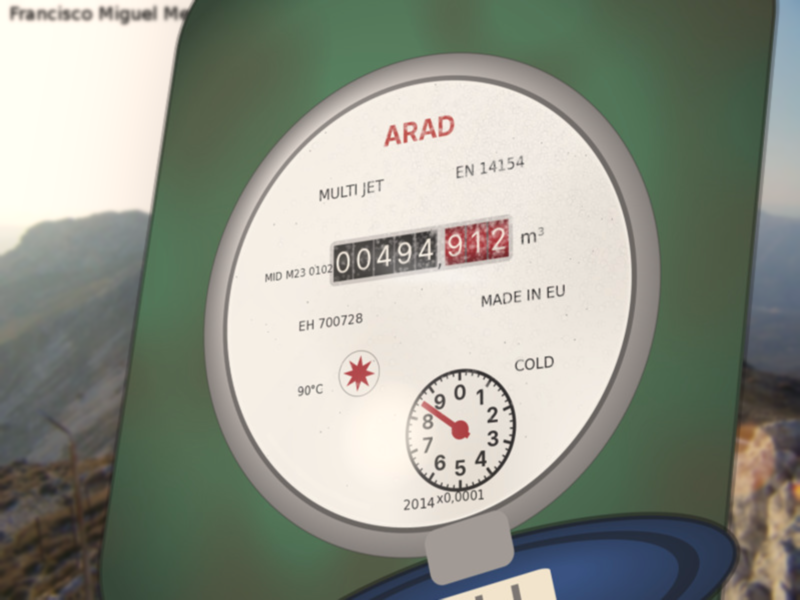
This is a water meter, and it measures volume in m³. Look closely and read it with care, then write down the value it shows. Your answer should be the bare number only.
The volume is 494.9128
